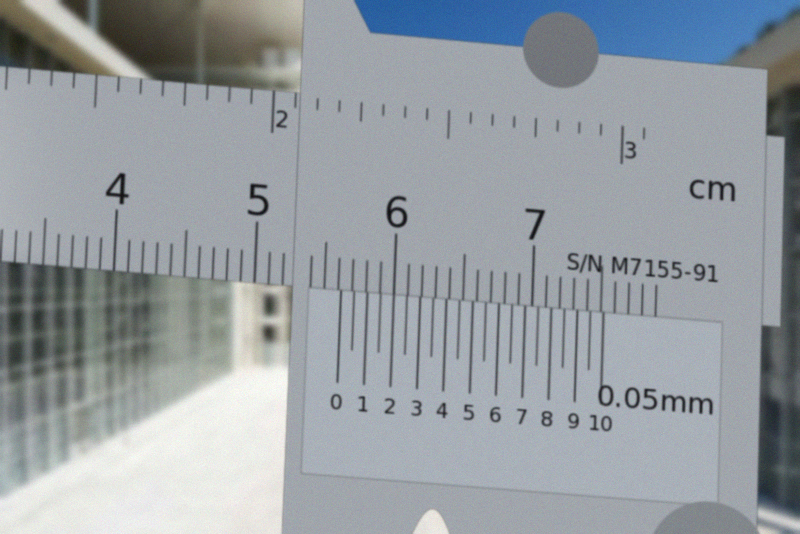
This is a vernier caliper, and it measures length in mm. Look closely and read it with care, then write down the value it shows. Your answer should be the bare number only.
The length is 56.2
